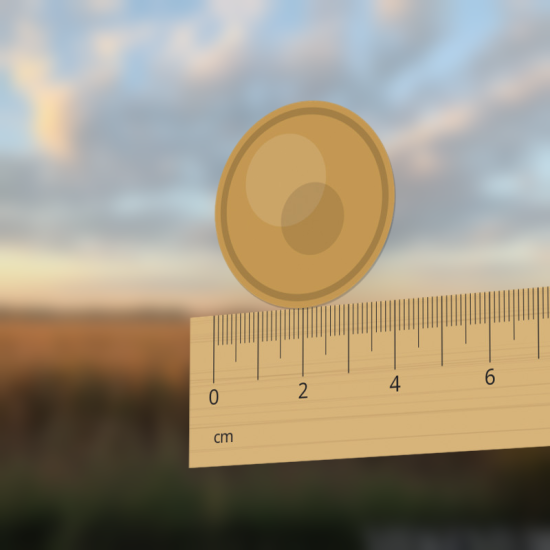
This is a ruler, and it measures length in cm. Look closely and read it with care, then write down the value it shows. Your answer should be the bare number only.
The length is 4
